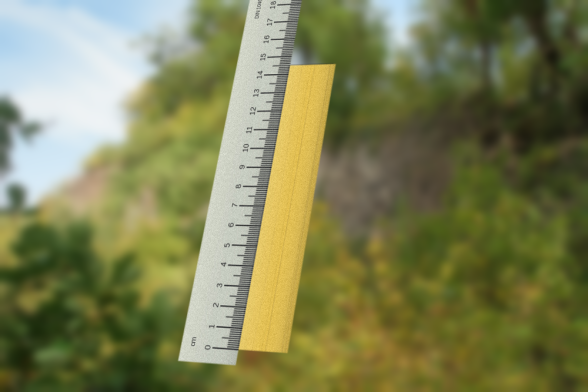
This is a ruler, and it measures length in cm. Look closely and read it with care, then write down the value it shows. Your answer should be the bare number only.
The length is 14.5
